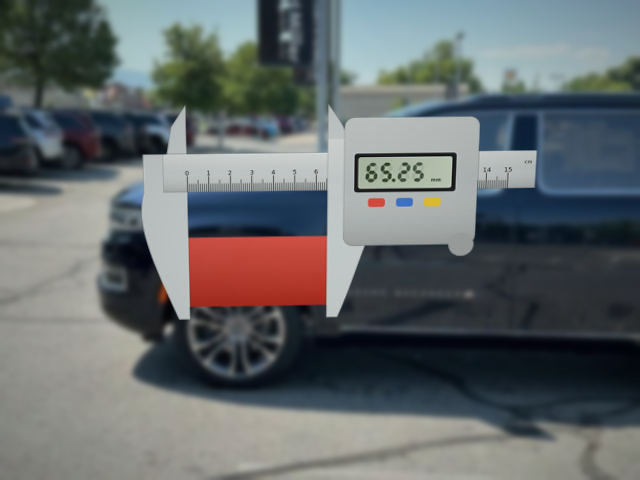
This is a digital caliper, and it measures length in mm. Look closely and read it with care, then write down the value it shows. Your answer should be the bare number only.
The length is 65.25
